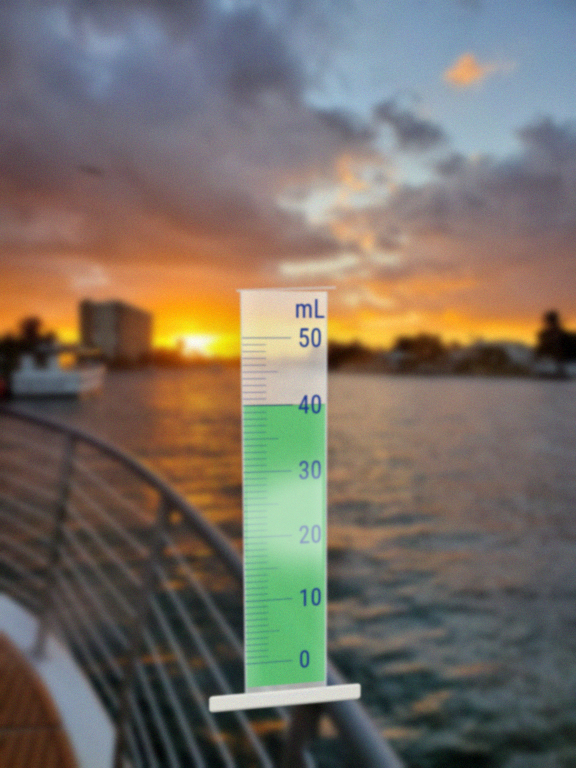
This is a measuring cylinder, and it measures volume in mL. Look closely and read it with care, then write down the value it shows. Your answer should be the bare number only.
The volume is 40
